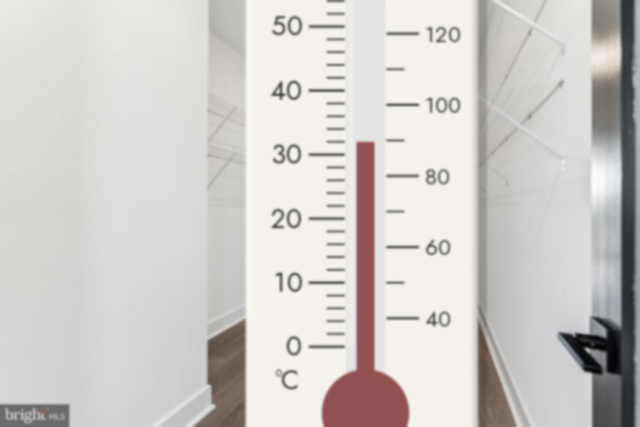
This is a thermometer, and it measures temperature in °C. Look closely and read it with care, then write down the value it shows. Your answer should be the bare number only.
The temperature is 32
